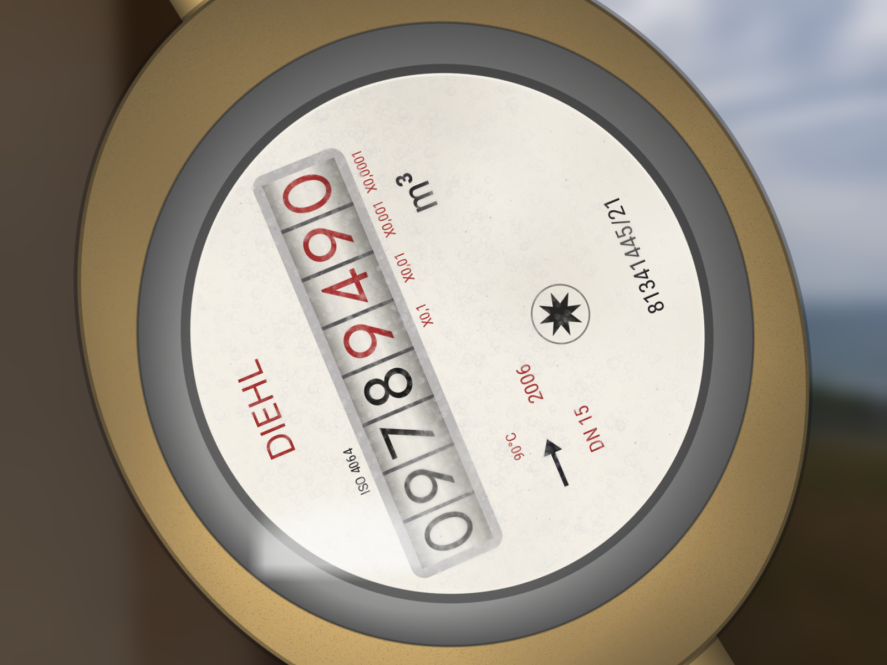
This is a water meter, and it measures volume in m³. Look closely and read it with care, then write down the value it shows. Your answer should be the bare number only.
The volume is 978.9490
